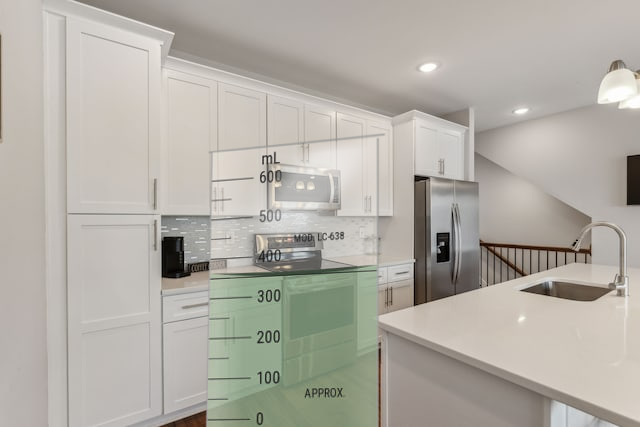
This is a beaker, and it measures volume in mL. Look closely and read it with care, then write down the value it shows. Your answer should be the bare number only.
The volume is 350
